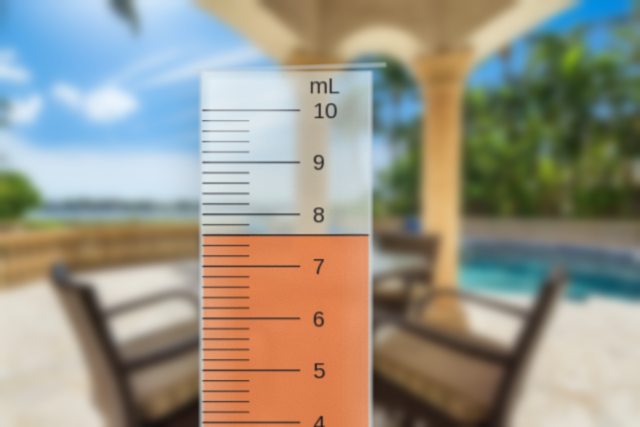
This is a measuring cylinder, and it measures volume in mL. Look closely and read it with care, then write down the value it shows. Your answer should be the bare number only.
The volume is 7.6
